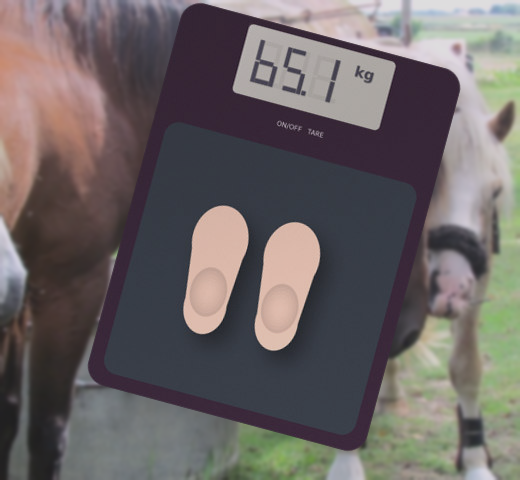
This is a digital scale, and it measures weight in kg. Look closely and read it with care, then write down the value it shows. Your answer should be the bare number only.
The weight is 65.1
